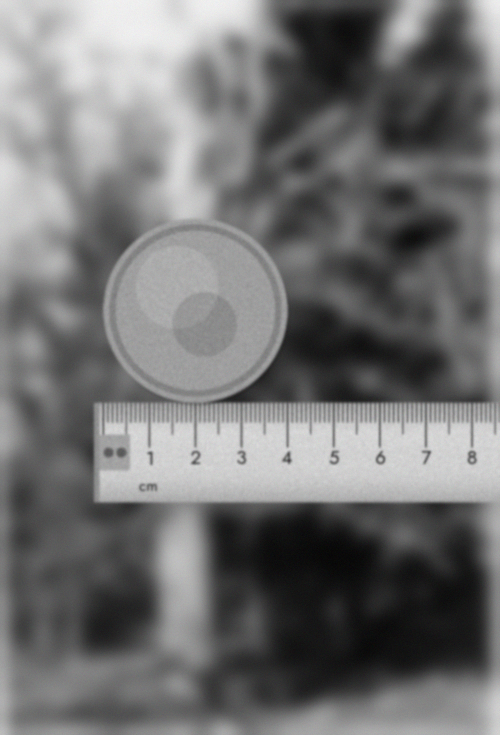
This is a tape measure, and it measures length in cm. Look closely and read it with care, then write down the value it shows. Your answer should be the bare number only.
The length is 4
